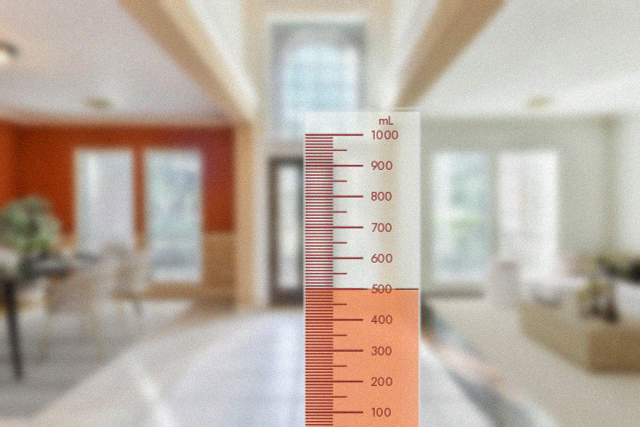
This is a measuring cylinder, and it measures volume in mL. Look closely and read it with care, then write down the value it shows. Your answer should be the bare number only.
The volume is 500
